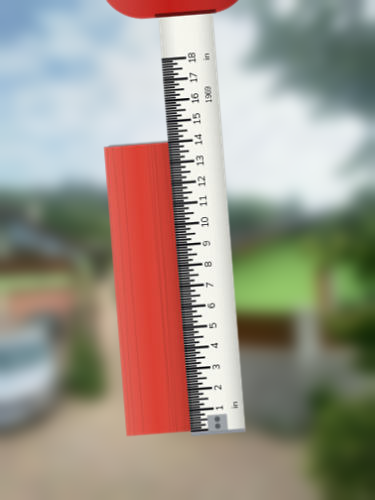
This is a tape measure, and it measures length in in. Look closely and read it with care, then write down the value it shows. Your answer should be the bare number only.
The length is 14
